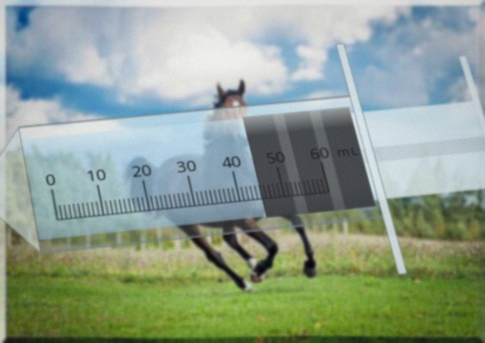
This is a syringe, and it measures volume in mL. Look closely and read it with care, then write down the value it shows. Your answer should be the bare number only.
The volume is 45
